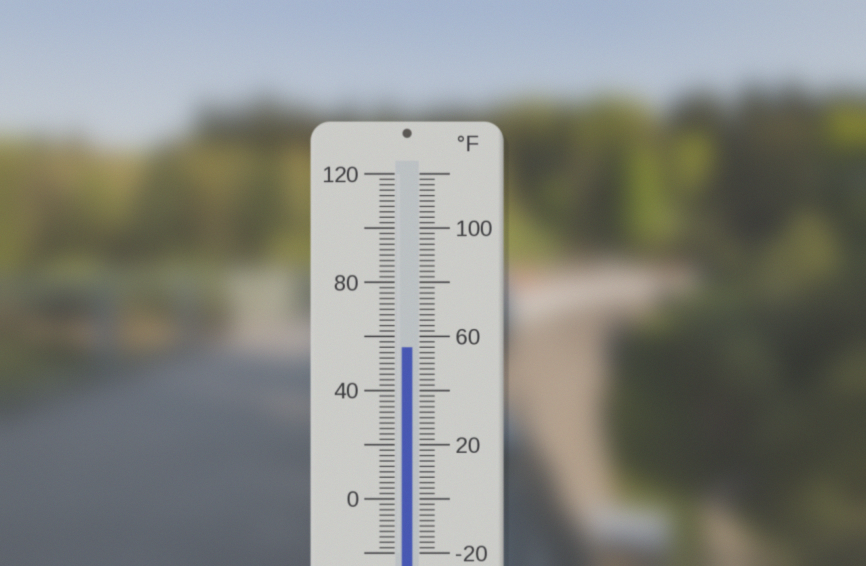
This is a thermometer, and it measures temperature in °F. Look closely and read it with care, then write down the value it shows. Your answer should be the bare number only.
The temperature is 56
